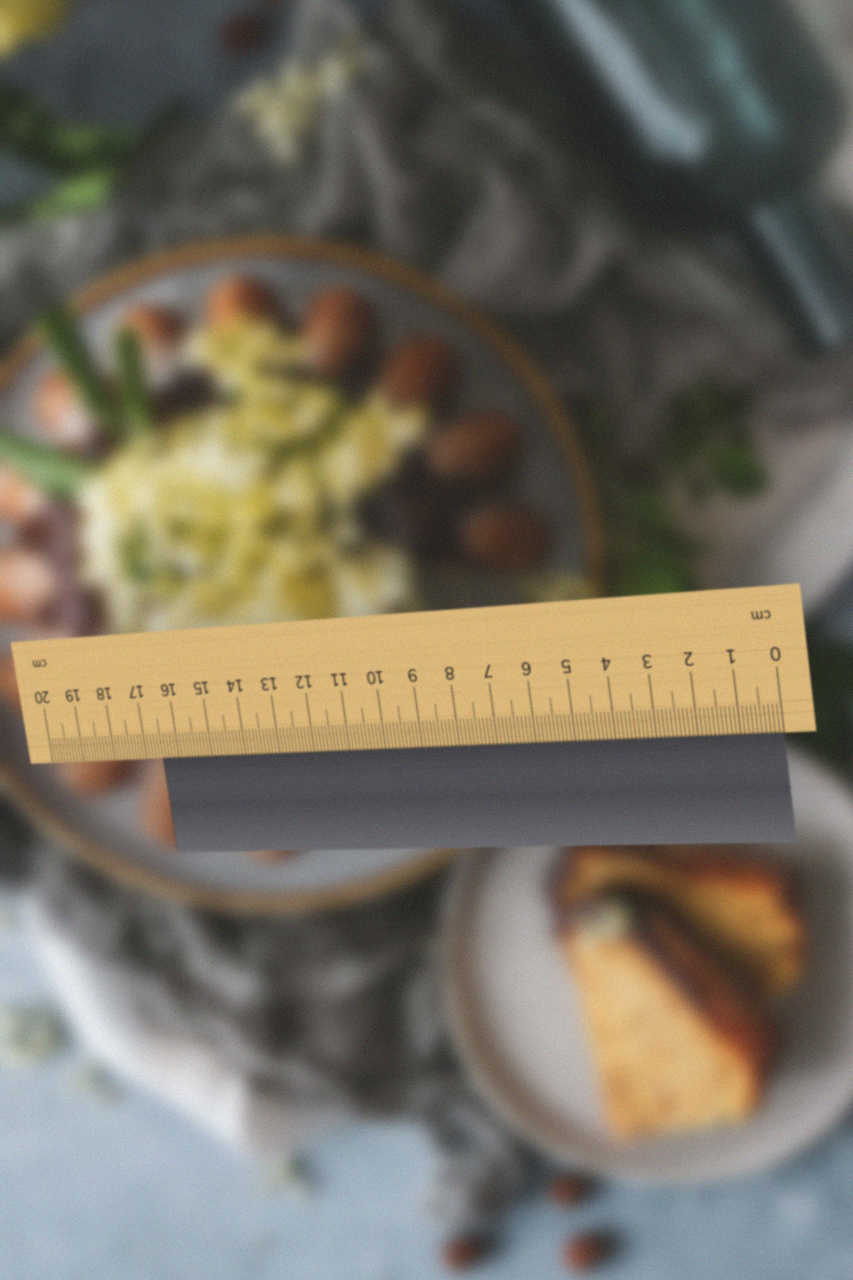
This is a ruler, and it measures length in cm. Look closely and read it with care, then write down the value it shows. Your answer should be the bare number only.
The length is 16.5
